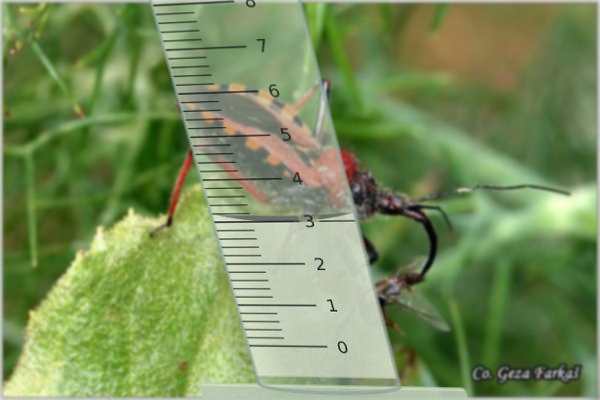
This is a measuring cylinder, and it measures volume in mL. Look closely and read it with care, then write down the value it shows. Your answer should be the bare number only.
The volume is 3
